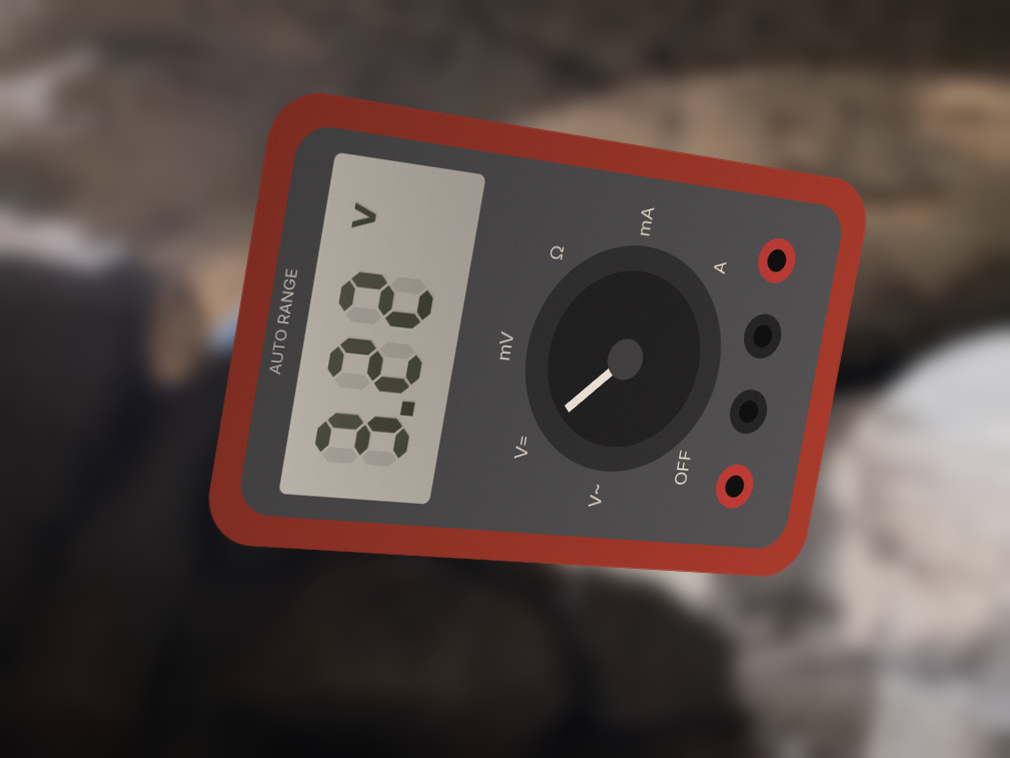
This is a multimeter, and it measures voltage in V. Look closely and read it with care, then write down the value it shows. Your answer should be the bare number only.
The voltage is 3.22
